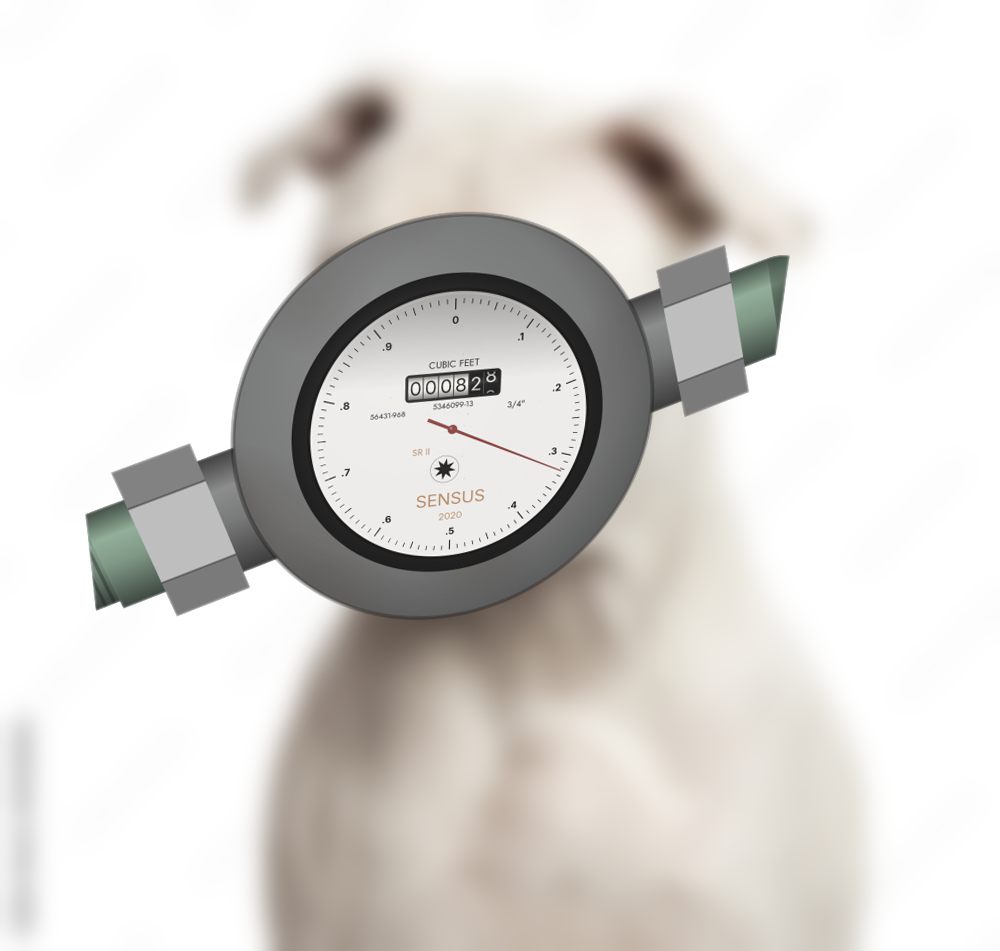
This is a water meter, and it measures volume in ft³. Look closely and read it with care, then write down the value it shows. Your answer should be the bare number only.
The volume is 828.32
